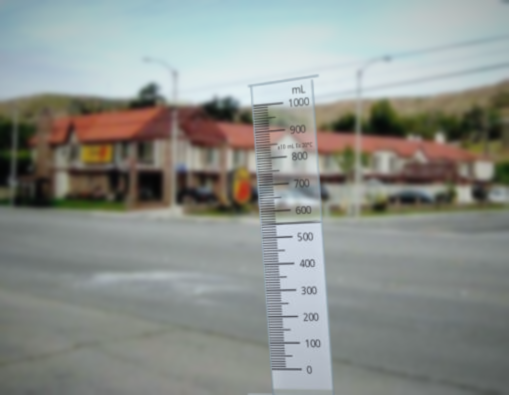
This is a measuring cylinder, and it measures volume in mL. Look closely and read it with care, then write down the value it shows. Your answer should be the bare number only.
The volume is 550
